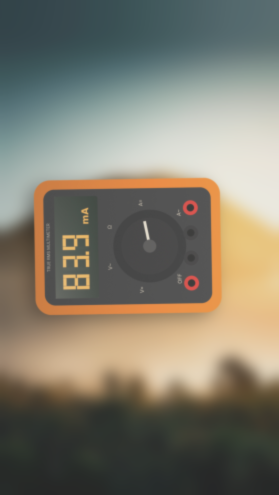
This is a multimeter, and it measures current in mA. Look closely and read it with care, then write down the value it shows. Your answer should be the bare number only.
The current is 83.9
